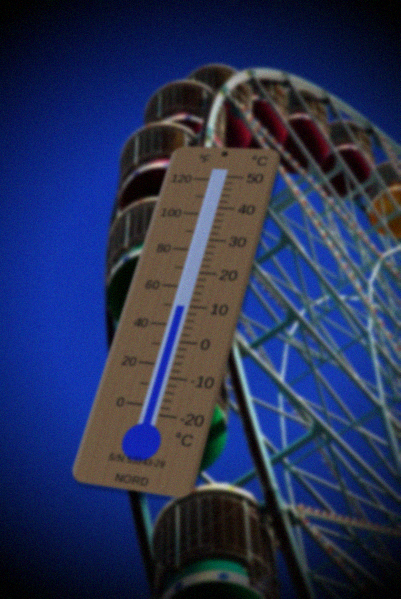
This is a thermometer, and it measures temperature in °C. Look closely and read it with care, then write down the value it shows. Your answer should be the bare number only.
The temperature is 10
